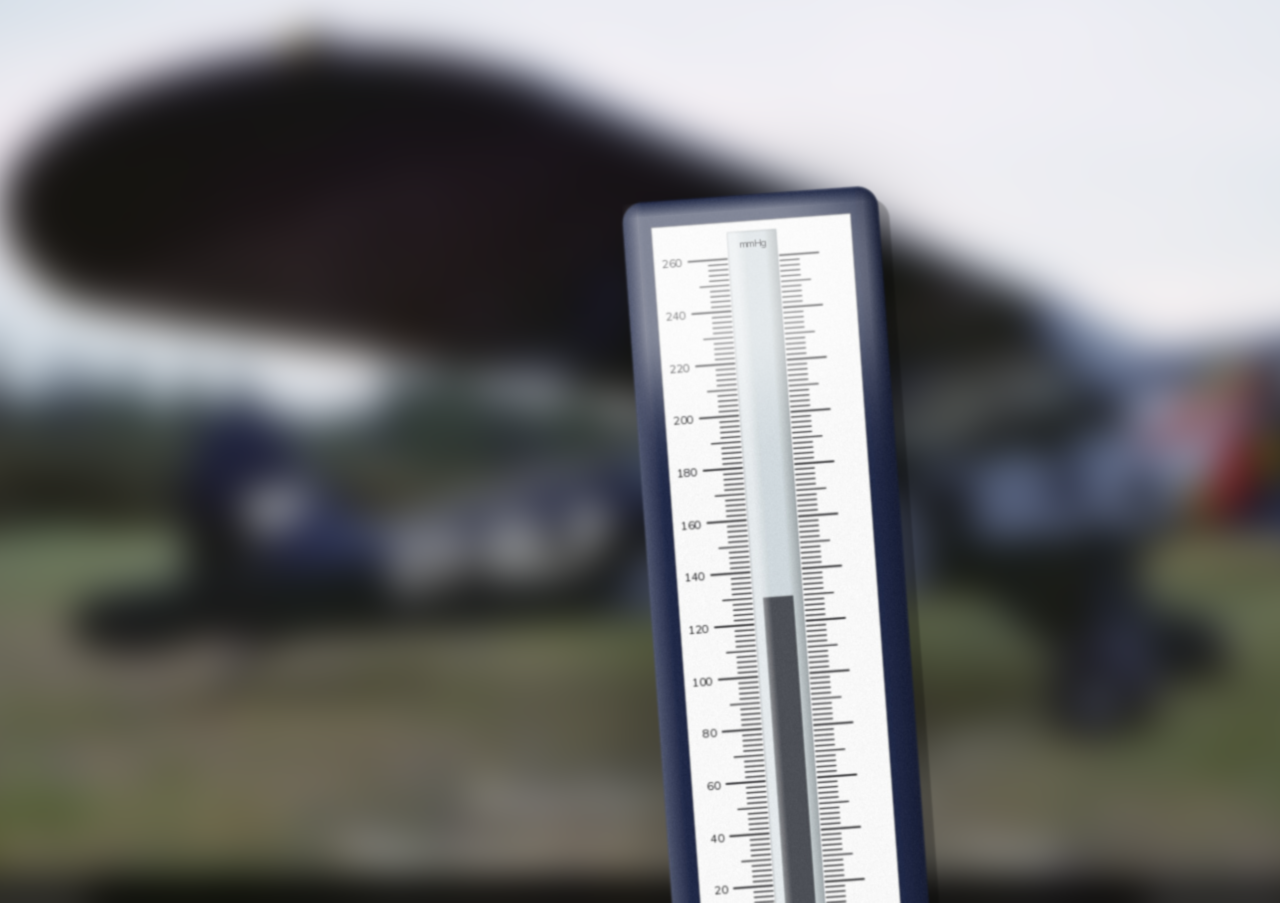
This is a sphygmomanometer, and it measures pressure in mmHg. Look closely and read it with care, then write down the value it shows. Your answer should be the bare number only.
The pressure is 130
